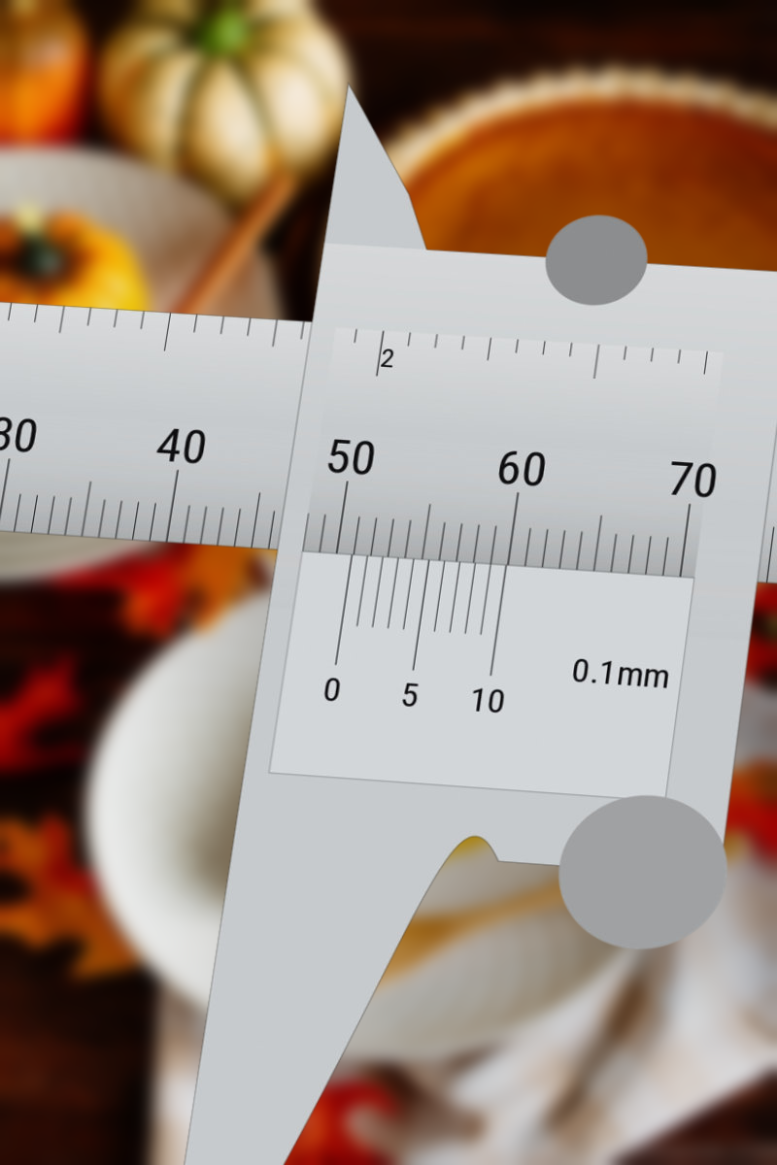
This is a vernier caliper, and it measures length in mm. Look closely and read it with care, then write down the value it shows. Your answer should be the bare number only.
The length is 50.9
